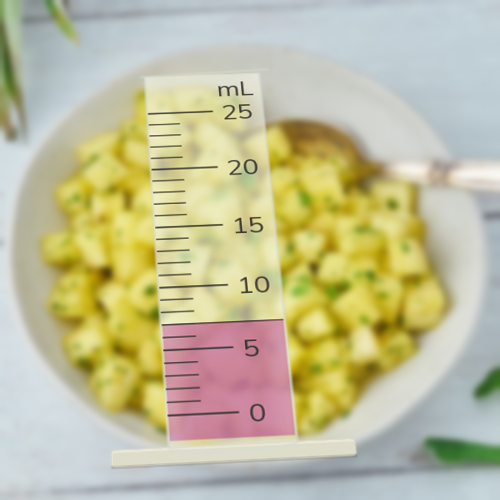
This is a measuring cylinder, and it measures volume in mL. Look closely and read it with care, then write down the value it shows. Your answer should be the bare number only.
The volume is 7
